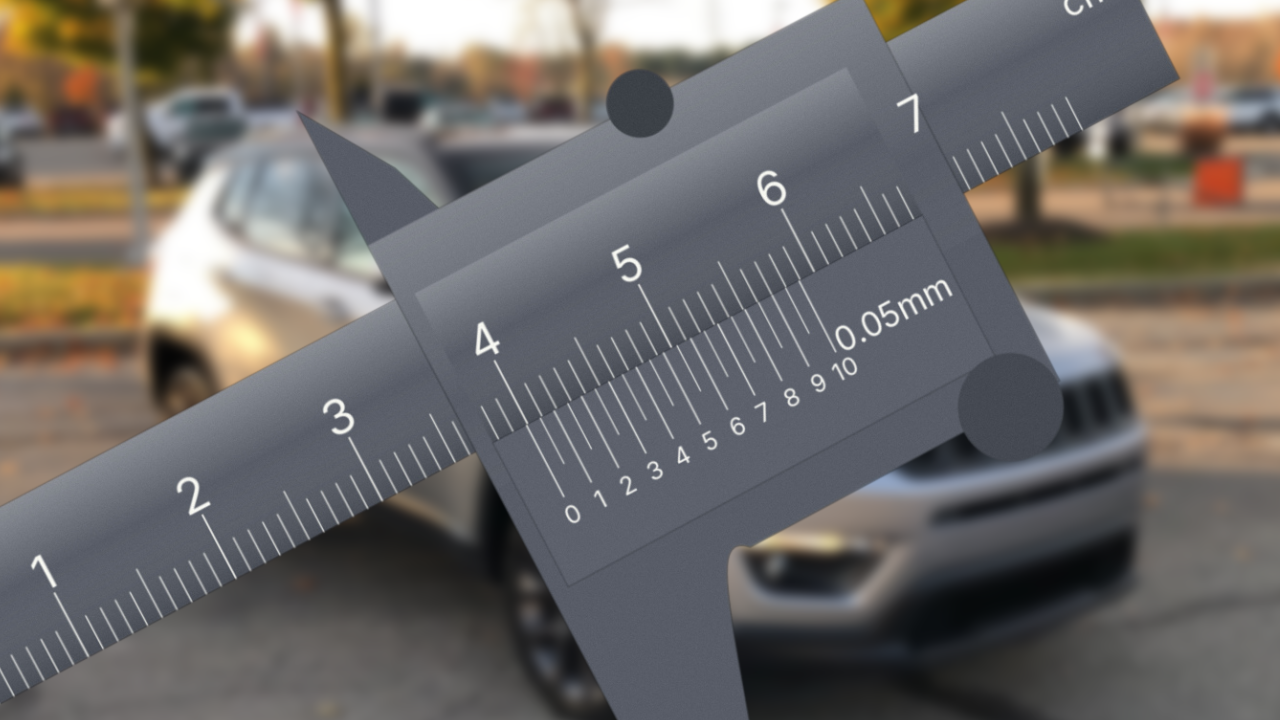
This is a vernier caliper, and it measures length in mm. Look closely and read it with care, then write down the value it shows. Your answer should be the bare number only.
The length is 39.9
